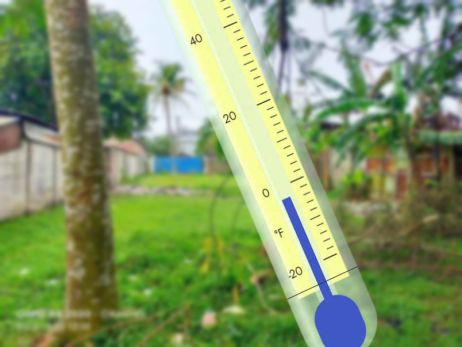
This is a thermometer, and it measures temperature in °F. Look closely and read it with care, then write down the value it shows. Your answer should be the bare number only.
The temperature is -3
